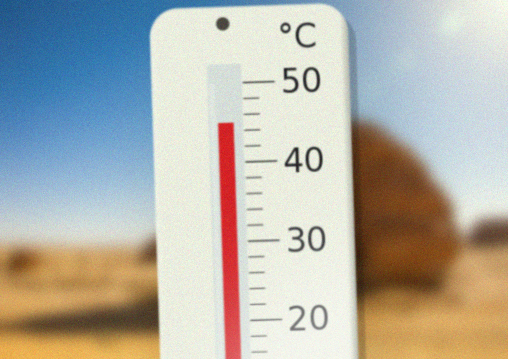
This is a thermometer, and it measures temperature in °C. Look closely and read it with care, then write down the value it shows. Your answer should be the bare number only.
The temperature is 45
